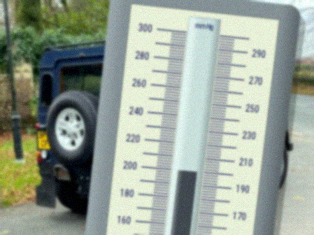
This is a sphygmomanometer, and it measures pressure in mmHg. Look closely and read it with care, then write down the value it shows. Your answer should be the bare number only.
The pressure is 200
